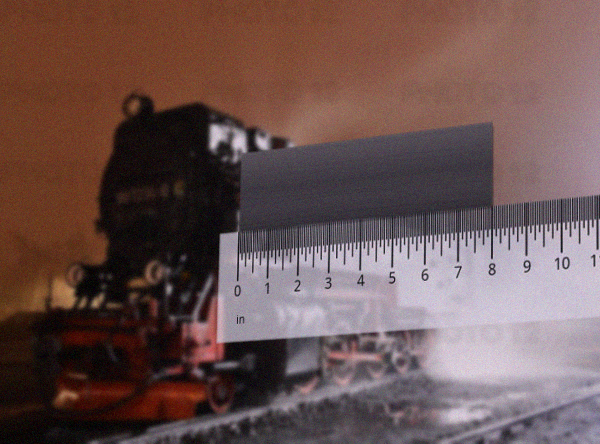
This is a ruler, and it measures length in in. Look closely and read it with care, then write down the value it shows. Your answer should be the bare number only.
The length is 8
